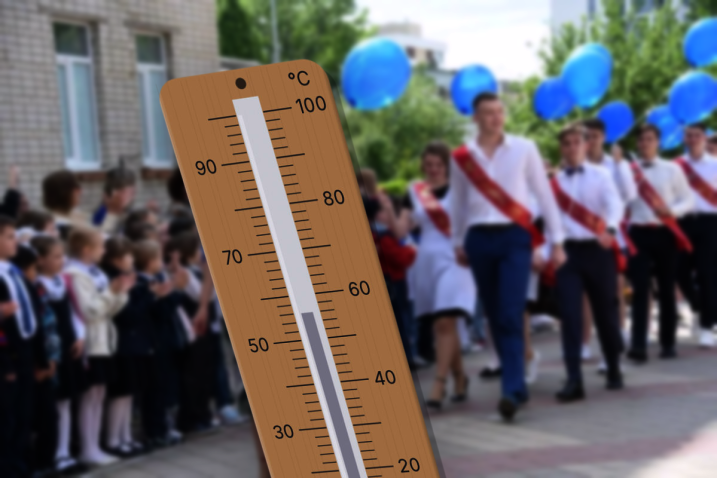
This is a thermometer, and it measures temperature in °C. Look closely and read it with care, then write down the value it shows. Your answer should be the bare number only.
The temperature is 56
